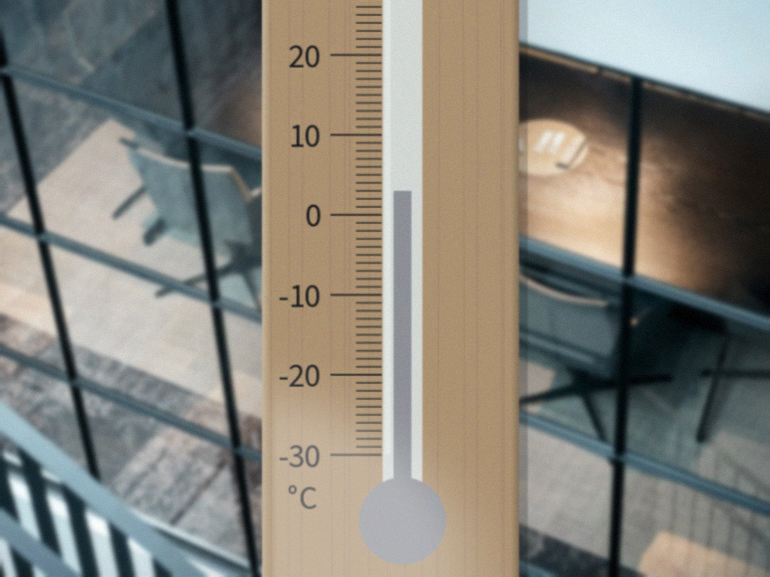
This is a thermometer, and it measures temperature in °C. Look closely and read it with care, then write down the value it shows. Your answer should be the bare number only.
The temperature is 3
